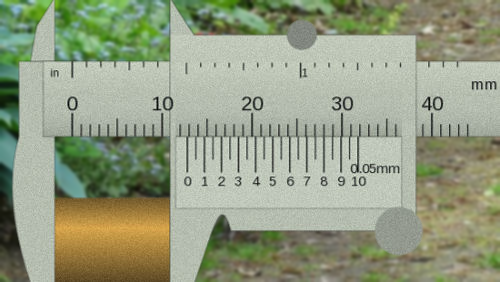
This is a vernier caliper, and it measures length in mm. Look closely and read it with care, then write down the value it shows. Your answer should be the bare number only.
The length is 12.8
